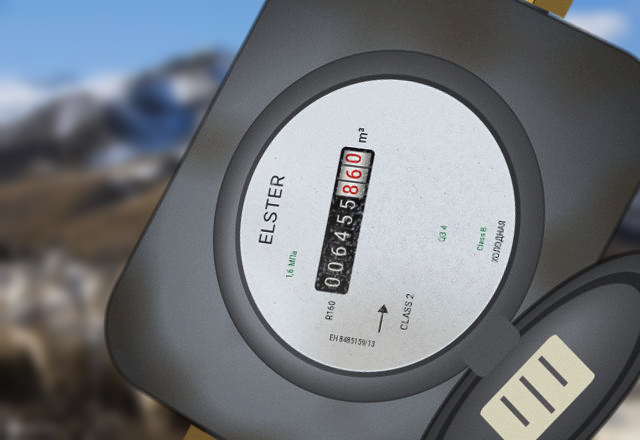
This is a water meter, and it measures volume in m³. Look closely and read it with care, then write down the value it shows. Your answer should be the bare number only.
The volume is 6455.860
